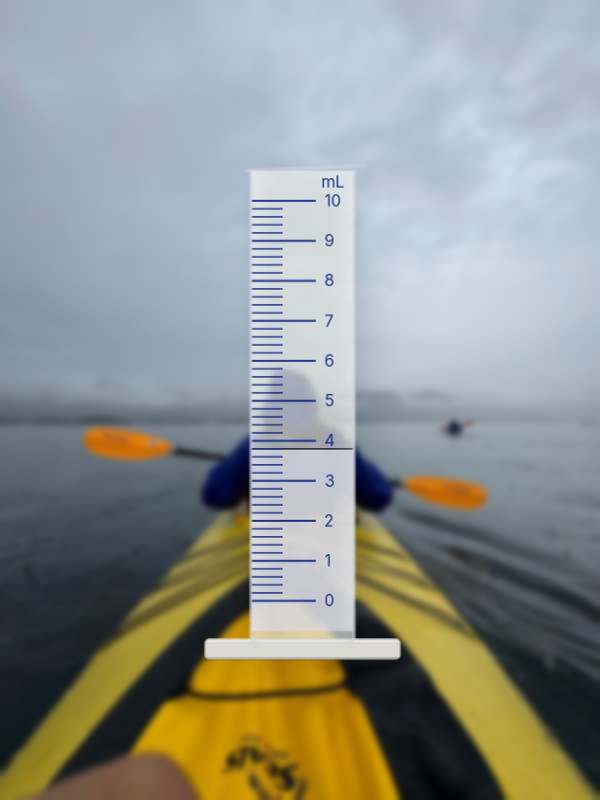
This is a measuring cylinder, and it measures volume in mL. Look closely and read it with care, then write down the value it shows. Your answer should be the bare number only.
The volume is 3.8
